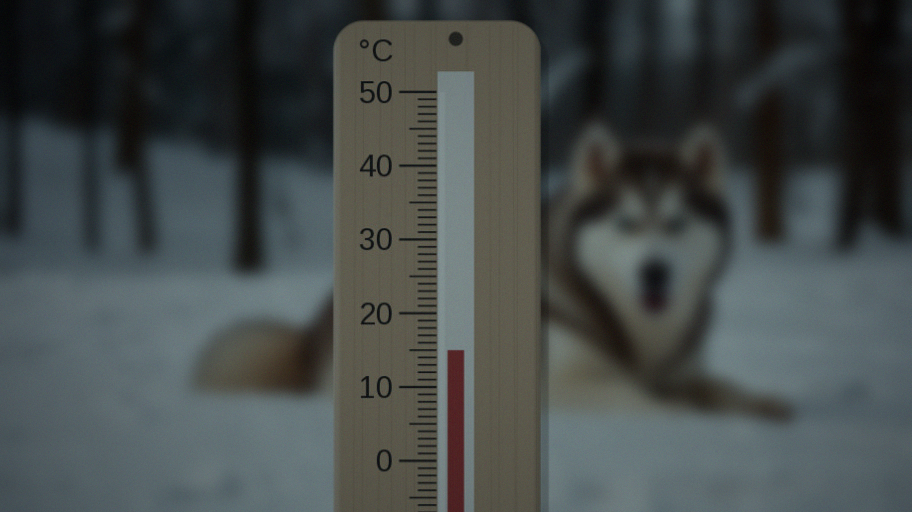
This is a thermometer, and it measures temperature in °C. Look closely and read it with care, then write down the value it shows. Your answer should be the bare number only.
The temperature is 15
